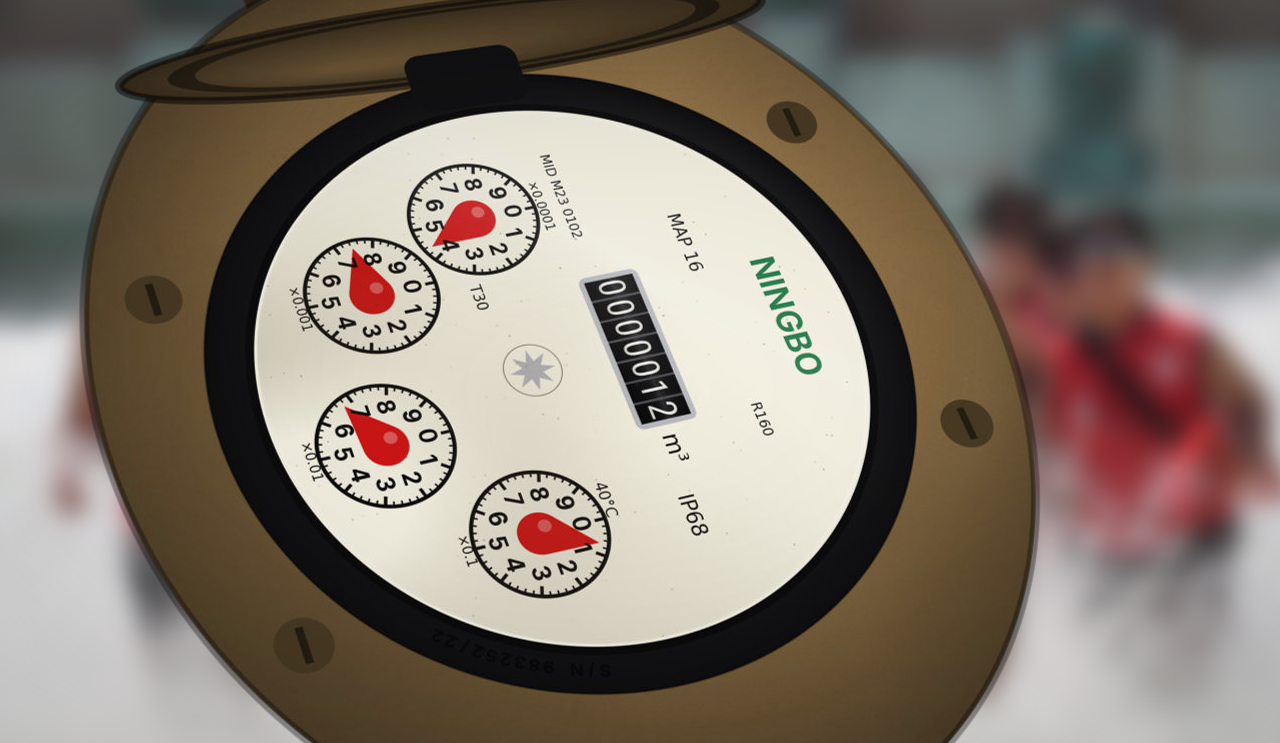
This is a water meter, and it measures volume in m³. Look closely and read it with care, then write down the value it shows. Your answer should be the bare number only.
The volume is 12.0674
